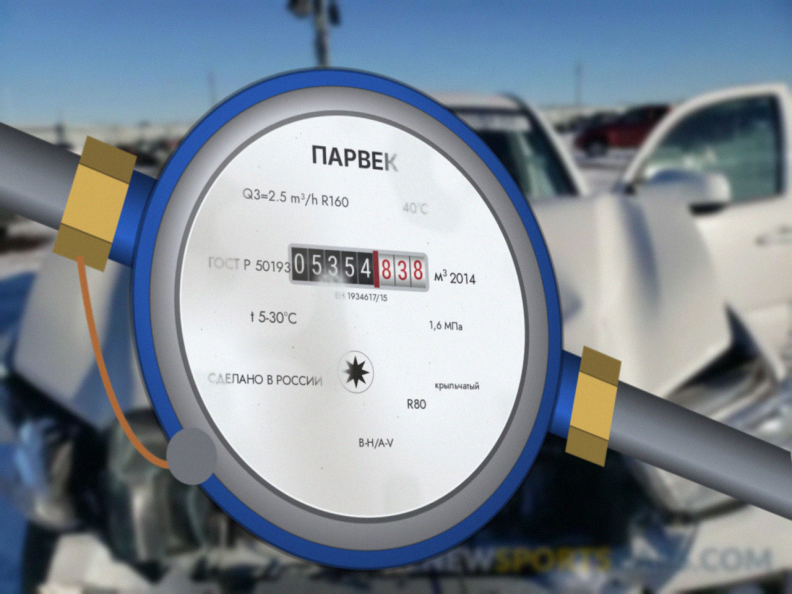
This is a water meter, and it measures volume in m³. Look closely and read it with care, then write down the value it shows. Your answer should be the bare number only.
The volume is 5354.838
